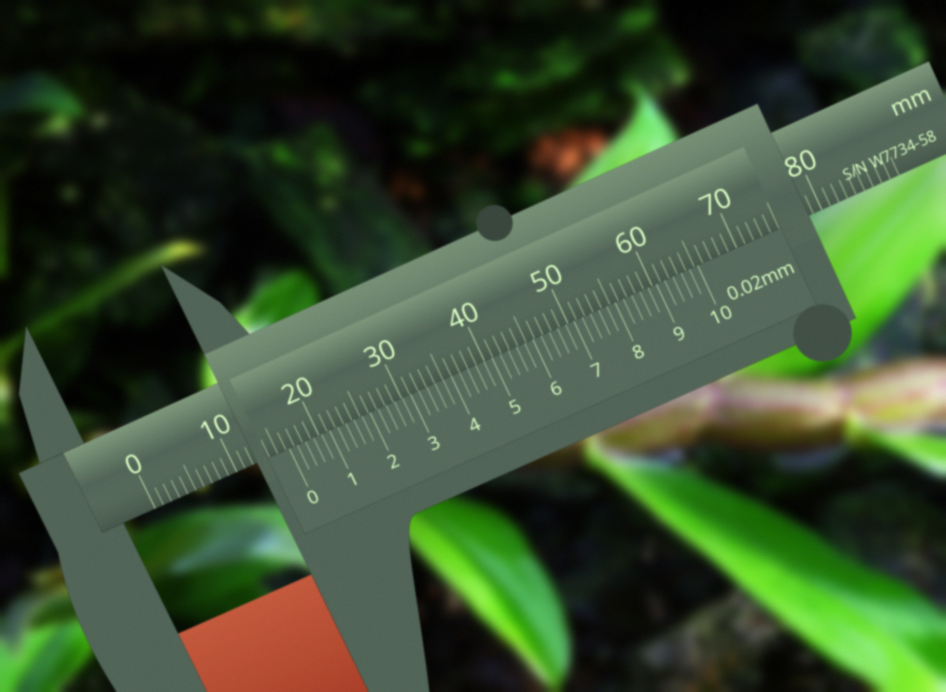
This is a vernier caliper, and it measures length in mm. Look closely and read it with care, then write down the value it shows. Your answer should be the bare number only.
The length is 16.4
